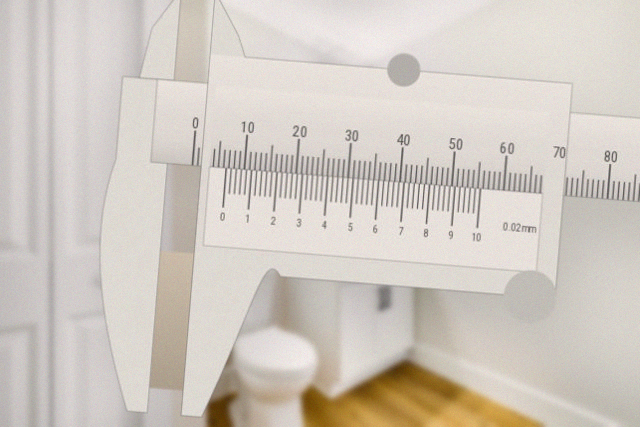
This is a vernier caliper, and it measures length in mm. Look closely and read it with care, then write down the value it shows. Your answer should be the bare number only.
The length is 6.5
